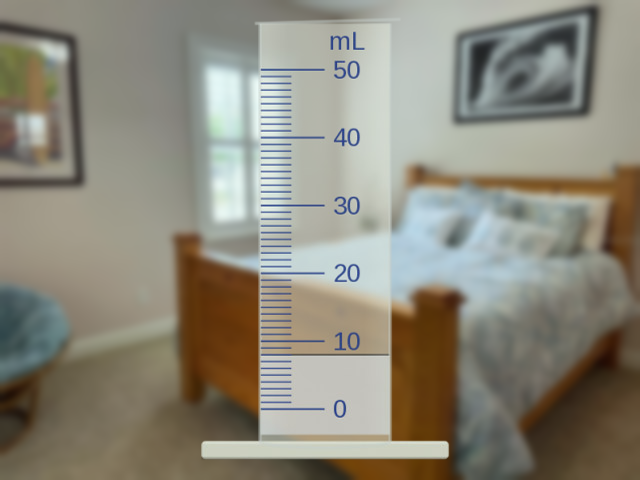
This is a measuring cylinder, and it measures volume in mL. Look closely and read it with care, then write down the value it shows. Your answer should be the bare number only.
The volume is 8
